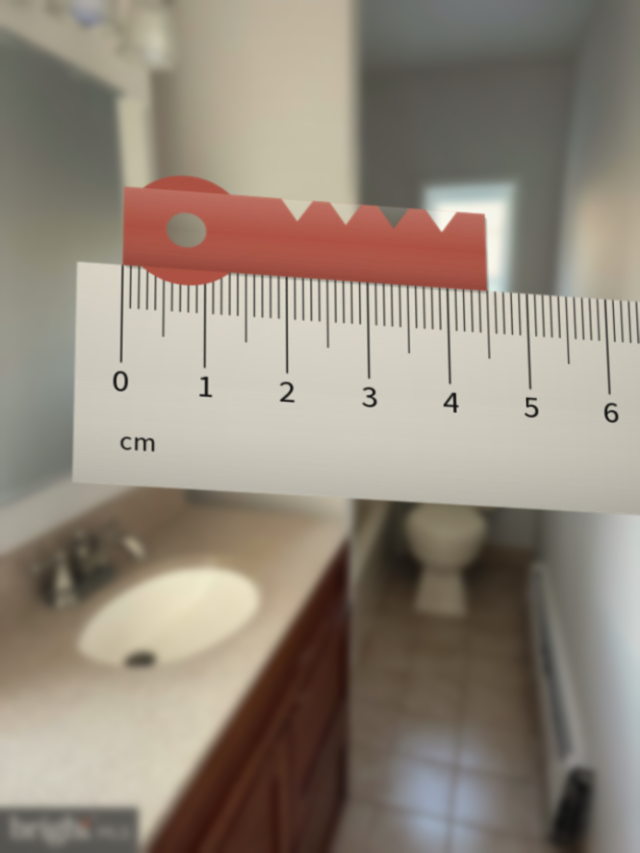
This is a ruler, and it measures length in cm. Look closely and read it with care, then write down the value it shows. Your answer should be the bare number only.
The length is 4.5
